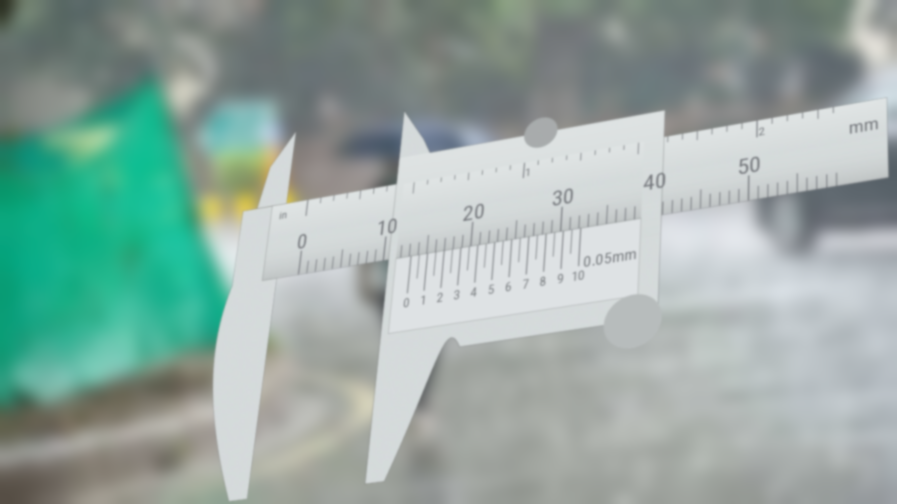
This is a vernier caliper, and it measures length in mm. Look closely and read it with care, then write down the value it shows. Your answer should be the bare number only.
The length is 13.2
